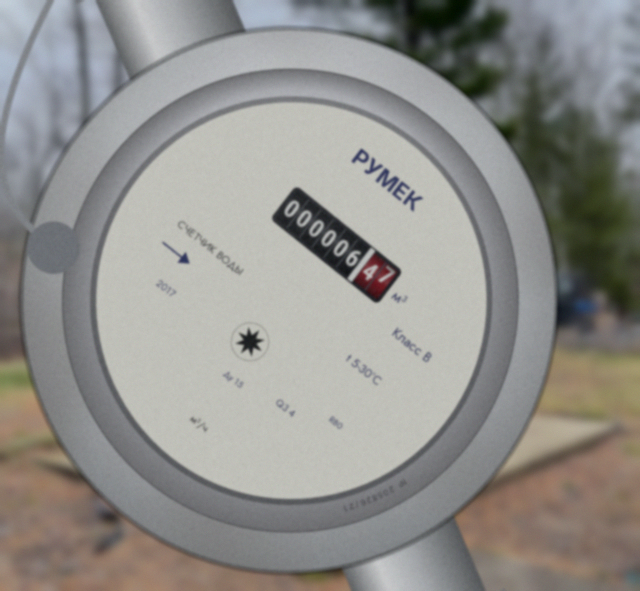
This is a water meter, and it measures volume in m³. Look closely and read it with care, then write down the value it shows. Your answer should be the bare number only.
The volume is 6.47
